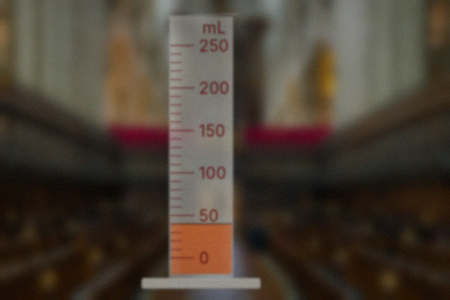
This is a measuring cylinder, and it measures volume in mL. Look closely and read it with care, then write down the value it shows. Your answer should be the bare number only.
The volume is 40
